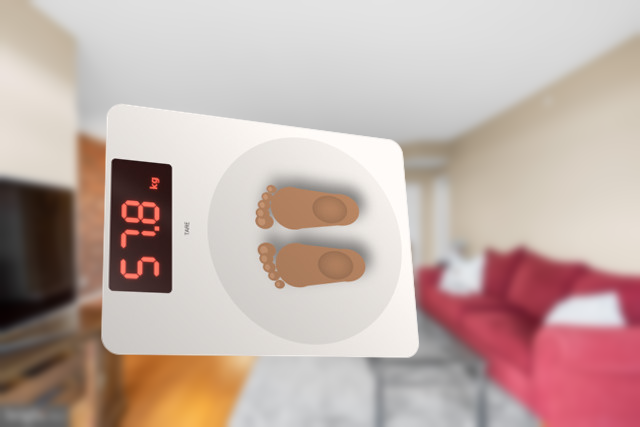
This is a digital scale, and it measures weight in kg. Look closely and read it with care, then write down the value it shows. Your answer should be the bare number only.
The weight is 57.8
